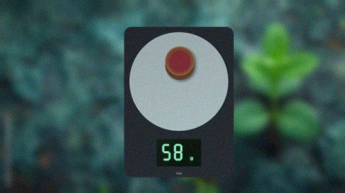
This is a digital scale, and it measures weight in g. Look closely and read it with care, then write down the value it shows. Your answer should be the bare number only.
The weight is 58
